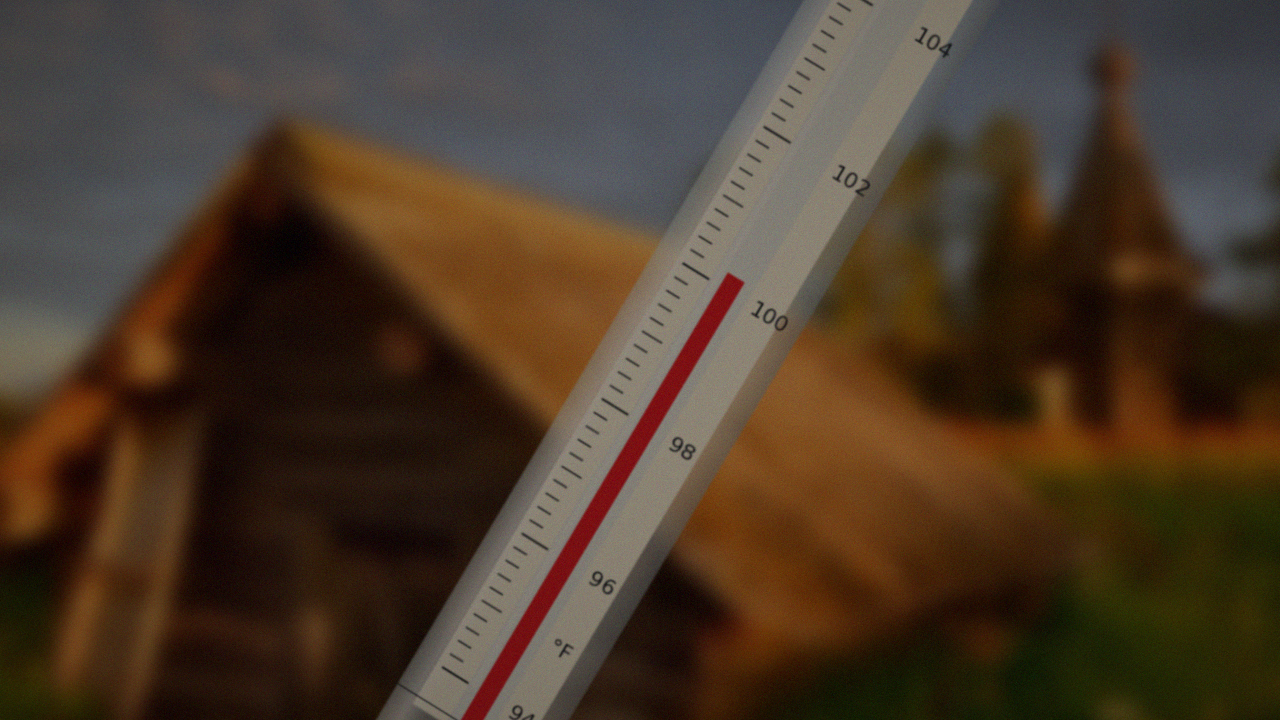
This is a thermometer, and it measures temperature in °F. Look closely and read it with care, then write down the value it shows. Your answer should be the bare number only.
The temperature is 100.2
